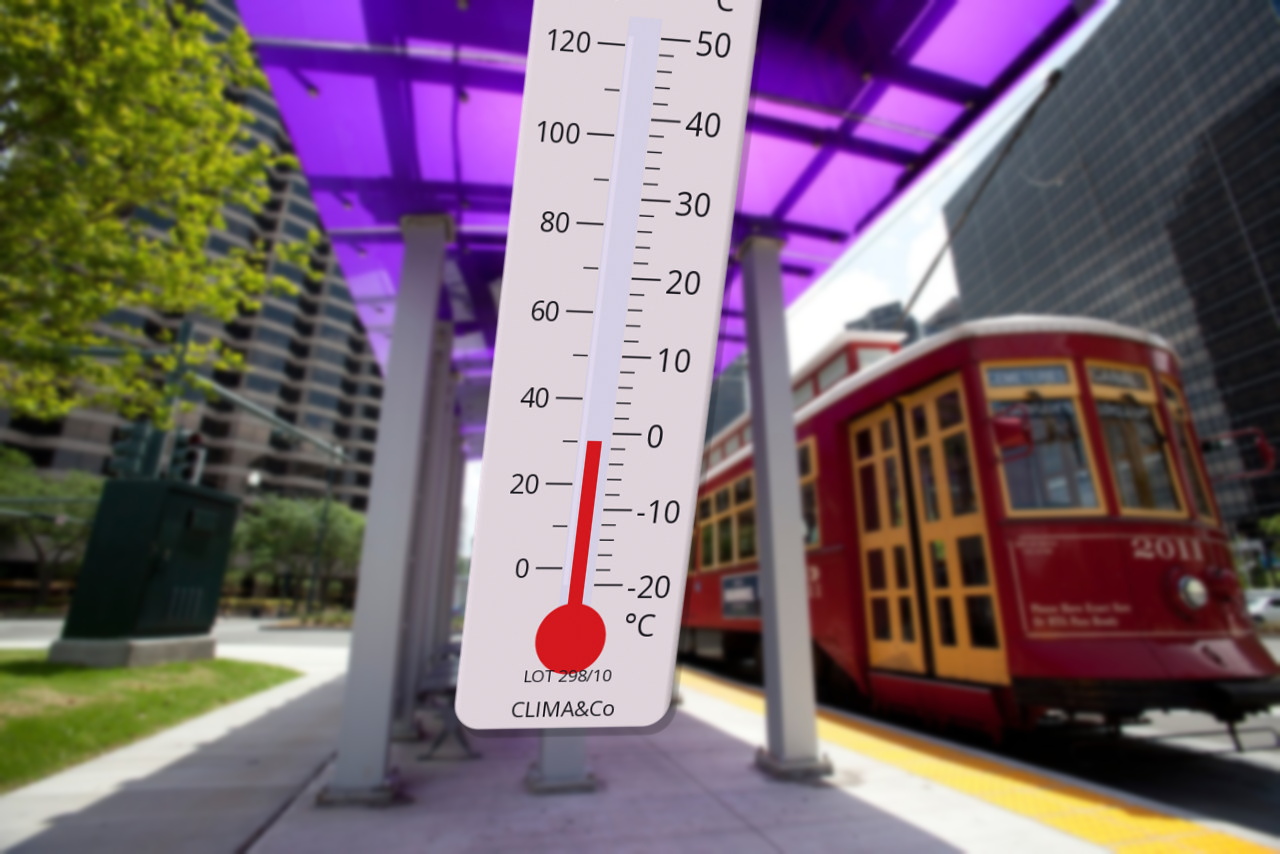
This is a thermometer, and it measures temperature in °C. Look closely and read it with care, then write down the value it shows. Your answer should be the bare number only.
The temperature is -1
